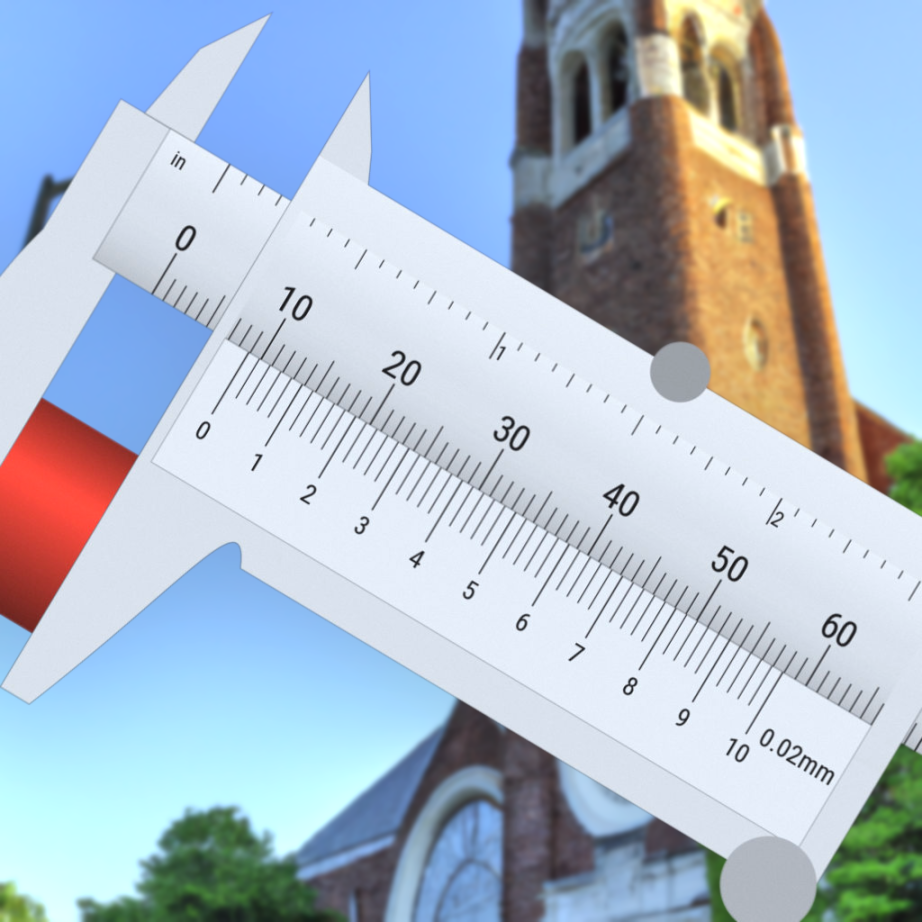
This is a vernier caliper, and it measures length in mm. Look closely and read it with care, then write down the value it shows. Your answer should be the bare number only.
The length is 8.9
